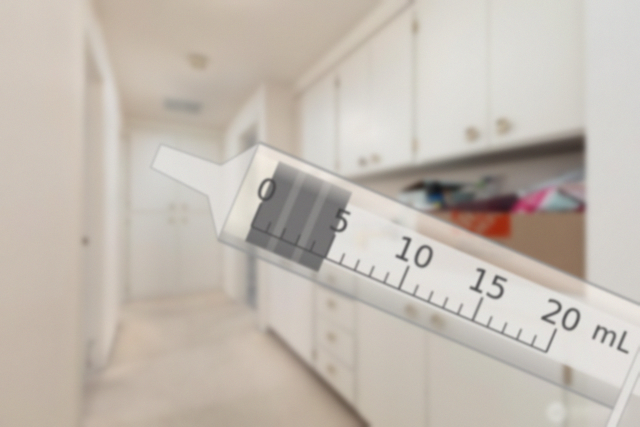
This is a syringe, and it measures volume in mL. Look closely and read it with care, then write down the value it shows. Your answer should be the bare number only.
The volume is 0
